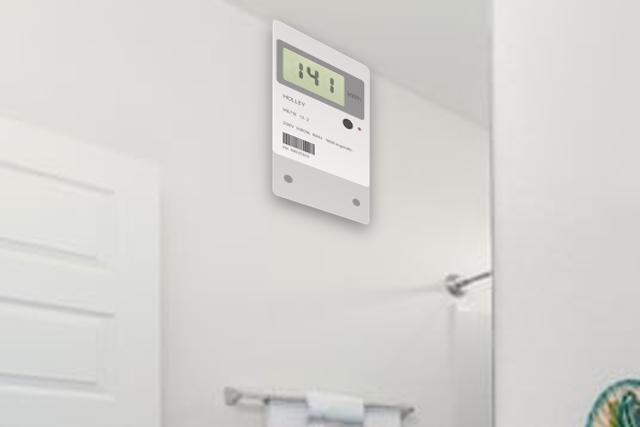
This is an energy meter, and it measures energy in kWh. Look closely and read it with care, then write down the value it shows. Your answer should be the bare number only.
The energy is 141
